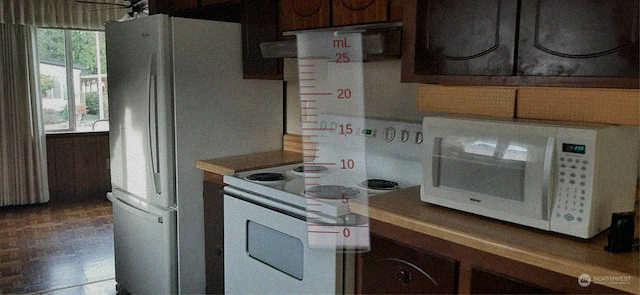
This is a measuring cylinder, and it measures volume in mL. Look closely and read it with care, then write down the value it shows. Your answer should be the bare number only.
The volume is 1
